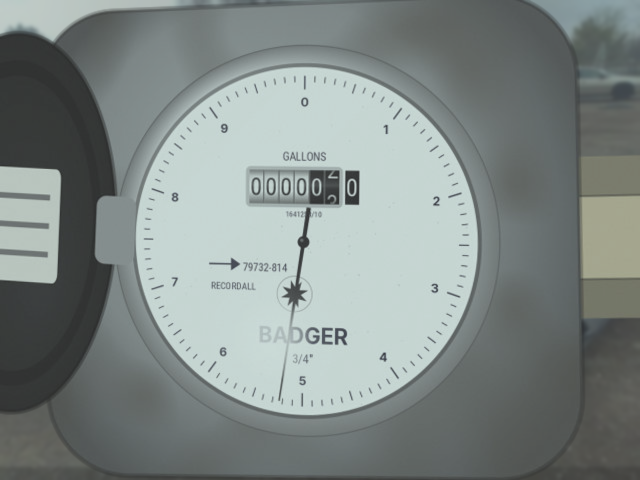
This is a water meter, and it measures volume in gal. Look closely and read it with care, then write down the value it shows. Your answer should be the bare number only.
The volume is 25.2
